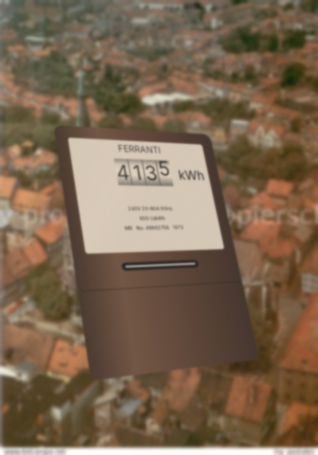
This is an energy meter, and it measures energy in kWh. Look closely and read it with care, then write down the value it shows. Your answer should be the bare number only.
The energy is 4135
